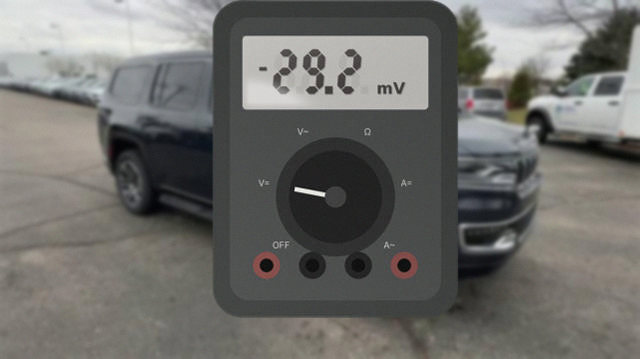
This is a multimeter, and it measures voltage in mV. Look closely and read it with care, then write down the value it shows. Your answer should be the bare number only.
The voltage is -29.2
